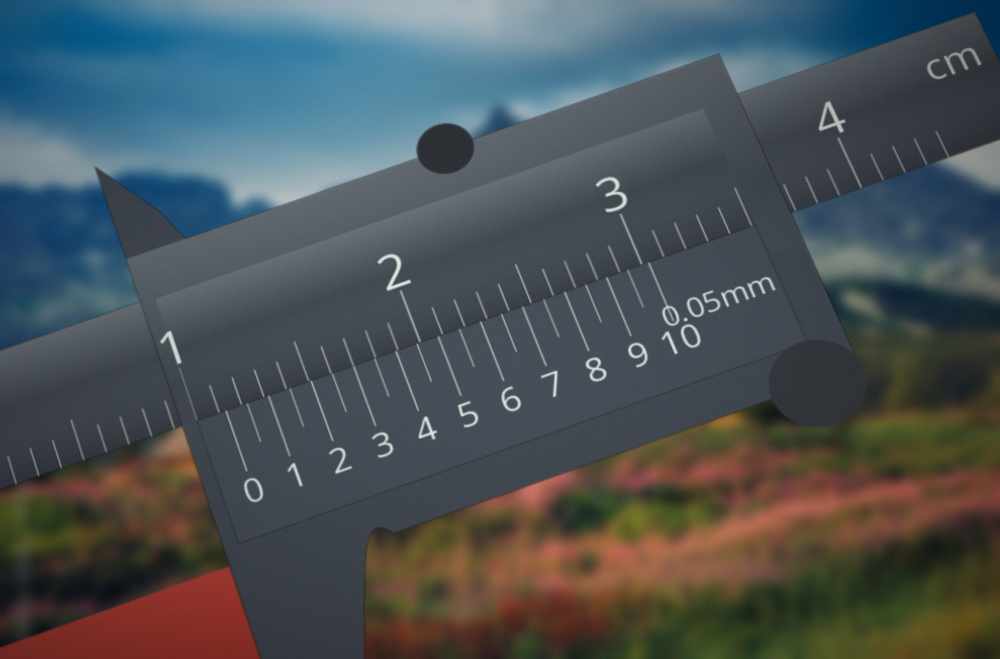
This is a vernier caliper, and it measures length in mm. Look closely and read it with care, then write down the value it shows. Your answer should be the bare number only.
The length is 11.3
